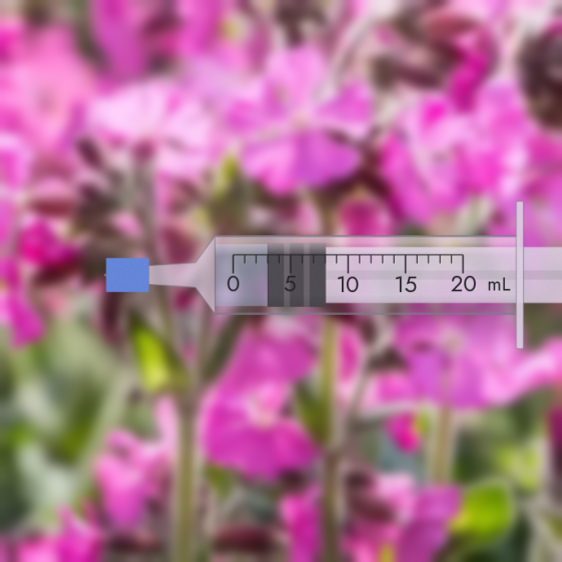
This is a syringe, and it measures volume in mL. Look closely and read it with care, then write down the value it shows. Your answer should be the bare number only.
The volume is 3
